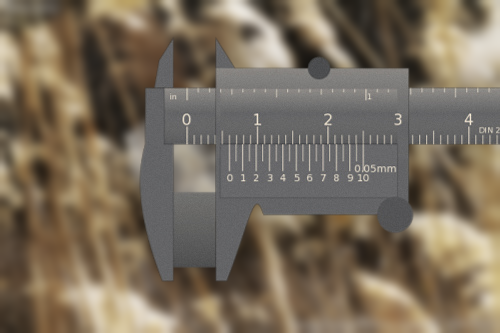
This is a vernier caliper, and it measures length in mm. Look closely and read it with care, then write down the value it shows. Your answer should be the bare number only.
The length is 6.0
